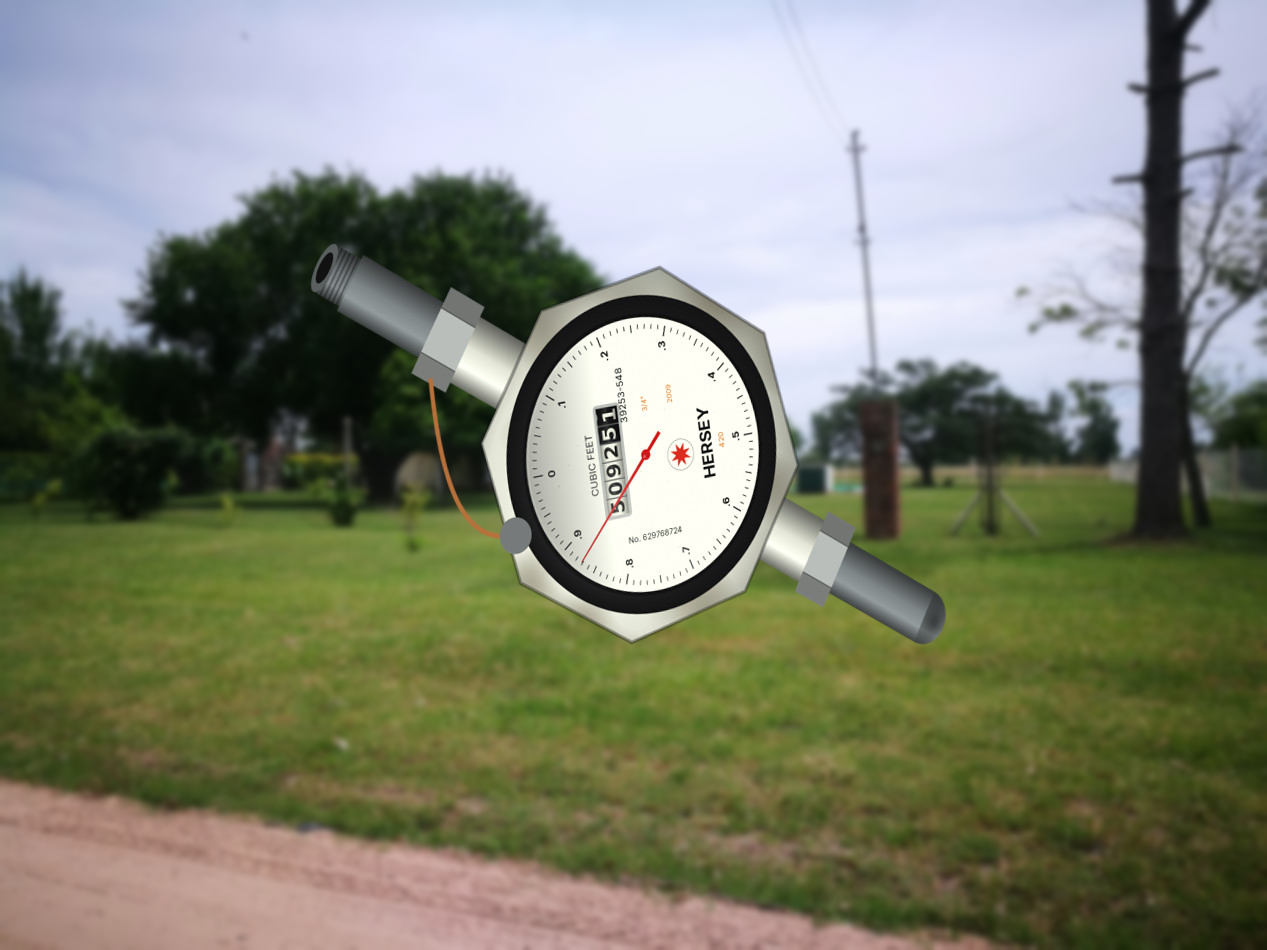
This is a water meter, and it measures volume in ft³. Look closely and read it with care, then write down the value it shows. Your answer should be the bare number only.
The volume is 509250.87
